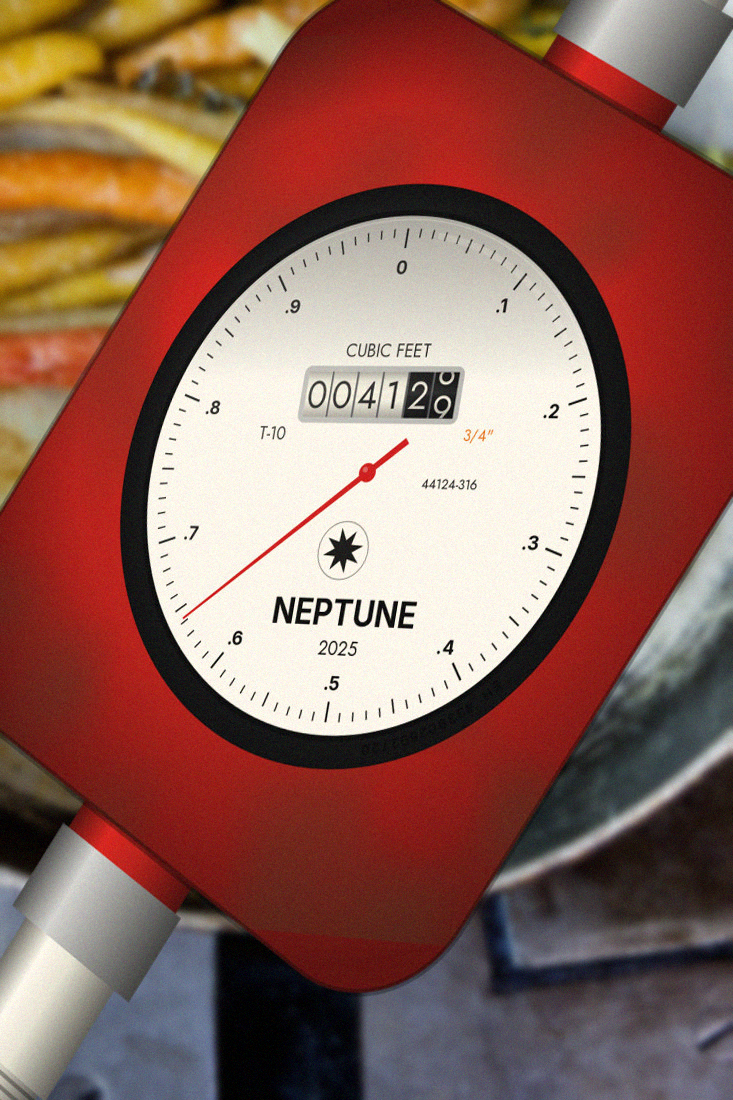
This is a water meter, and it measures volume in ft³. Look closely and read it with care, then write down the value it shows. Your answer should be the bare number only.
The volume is 4128.64
